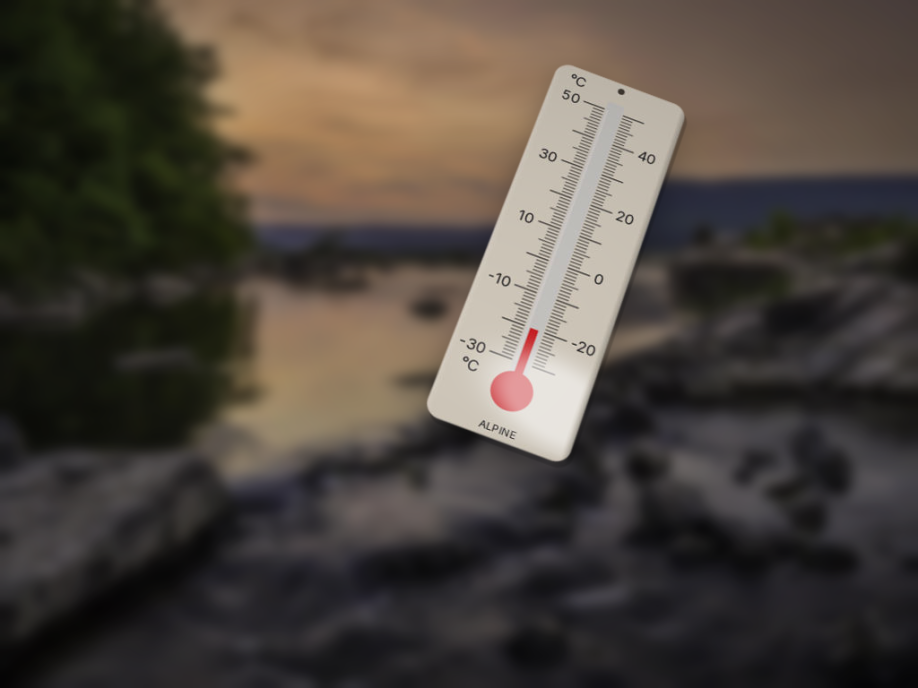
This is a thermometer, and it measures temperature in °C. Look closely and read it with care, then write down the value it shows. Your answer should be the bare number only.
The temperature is -20
